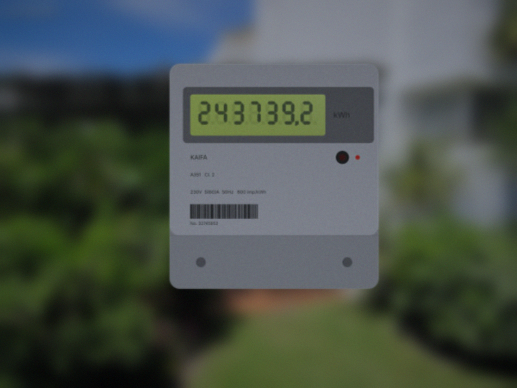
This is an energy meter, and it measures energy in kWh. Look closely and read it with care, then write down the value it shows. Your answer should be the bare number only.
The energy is 243739.2
